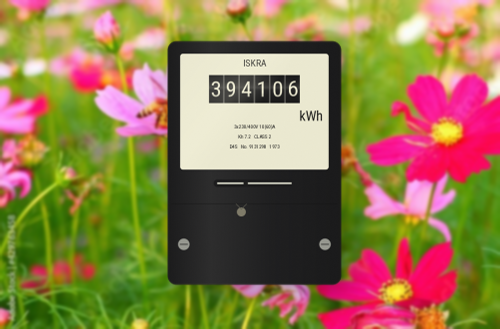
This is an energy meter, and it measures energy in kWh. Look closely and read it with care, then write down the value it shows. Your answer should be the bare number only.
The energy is 394106
